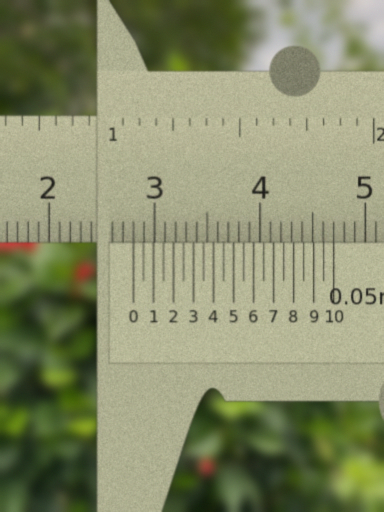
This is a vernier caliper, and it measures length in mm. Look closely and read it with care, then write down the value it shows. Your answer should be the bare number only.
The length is 28.0
